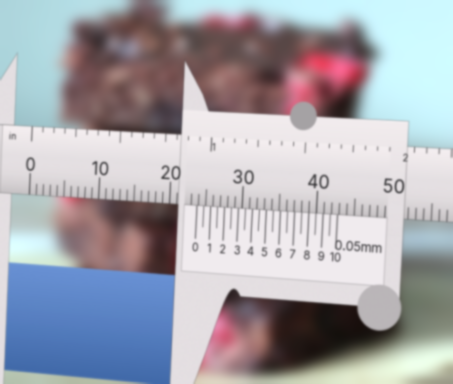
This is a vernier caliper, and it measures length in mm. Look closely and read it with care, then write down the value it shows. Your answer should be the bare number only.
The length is 23.8
